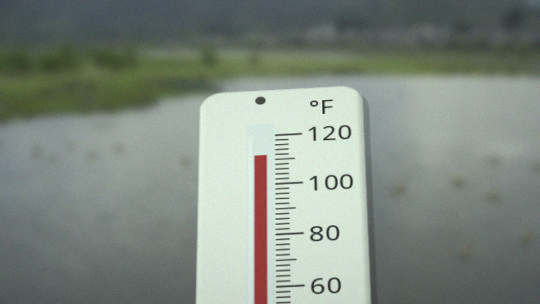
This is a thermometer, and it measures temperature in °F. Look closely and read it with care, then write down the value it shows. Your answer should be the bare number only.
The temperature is 112
